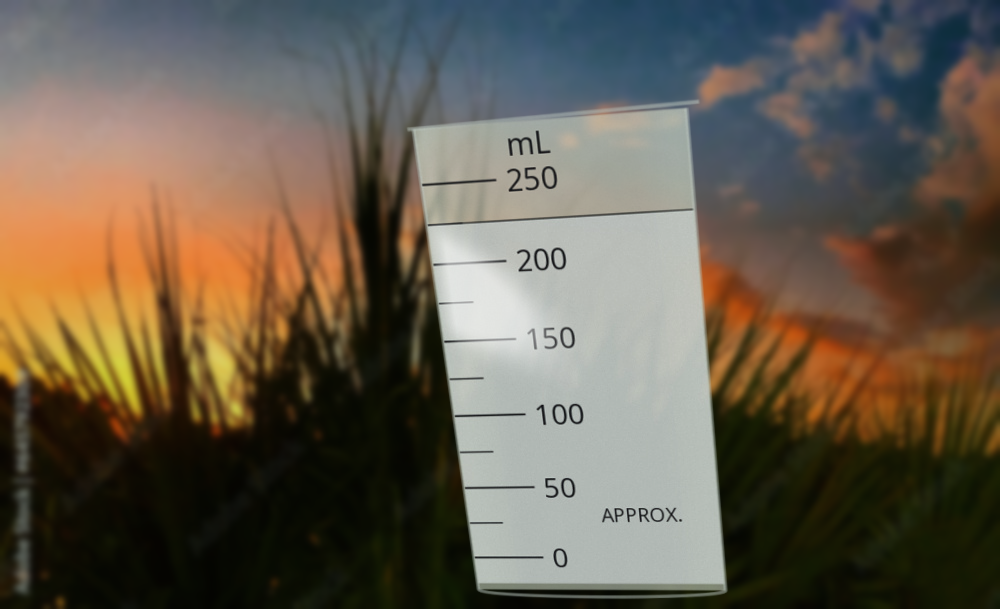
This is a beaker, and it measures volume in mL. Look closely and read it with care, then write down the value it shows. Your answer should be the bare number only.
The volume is 225
